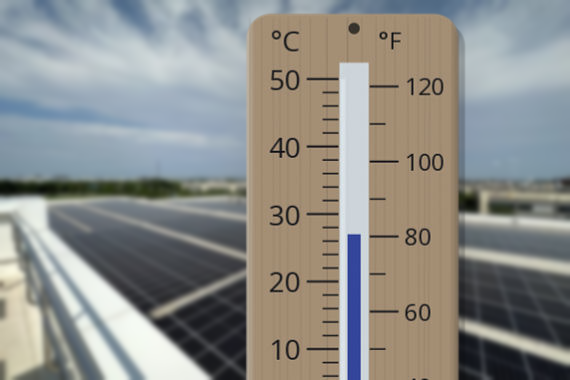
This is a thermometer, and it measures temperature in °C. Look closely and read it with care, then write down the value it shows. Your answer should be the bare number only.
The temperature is 27
